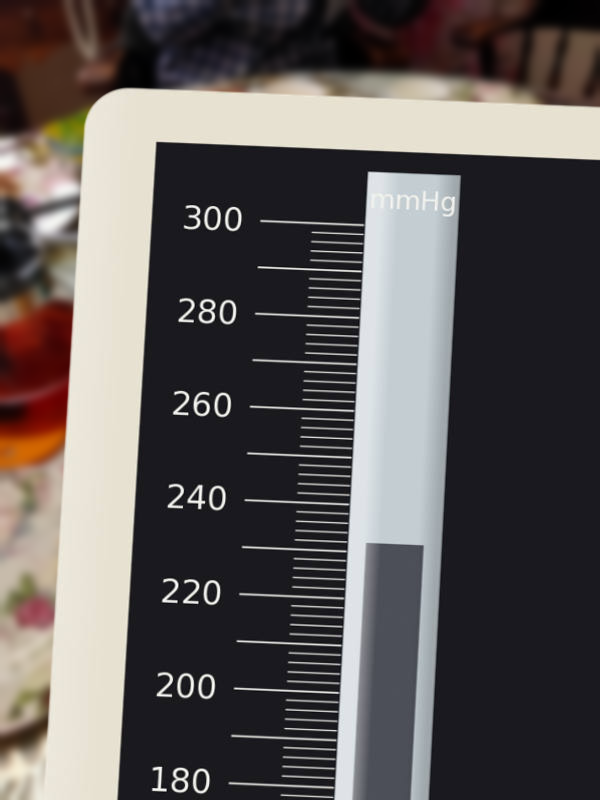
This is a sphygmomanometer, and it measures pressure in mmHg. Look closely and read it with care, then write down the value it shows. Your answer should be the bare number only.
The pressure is 232
